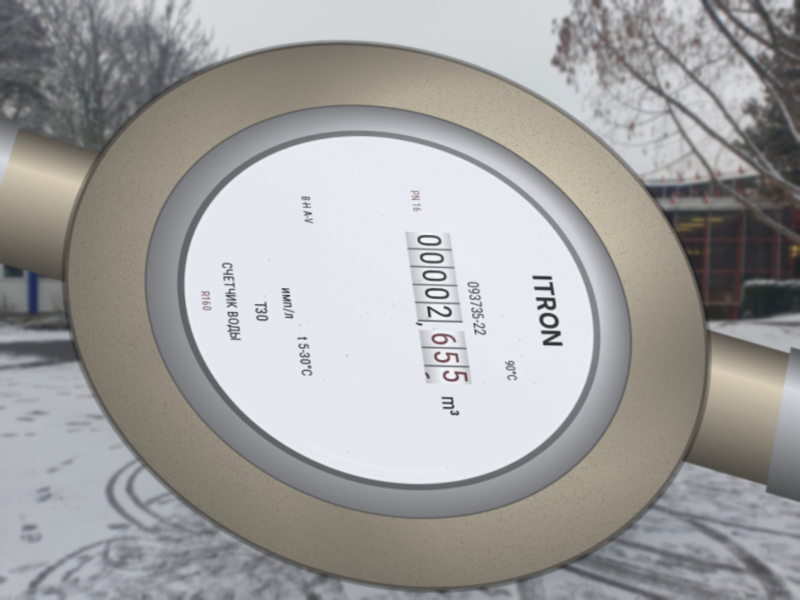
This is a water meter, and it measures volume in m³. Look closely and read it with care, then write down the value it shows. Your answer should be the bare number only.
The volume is 2.655
